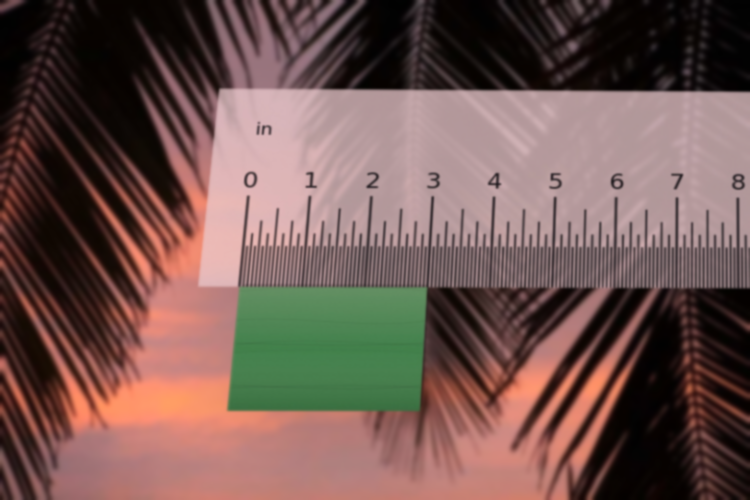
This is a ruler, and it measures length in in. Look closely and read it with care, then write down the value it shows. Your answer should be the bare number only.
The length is 3
